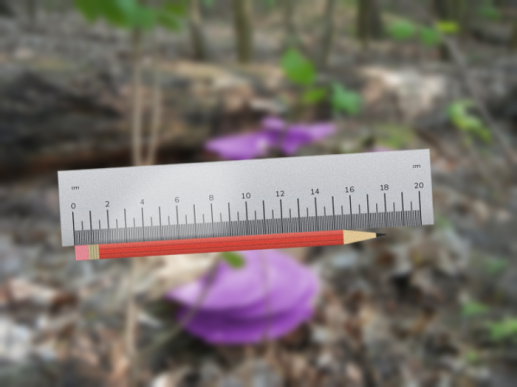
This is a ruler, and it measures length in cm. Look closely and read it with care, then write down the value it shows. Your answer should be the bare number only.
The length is 18
